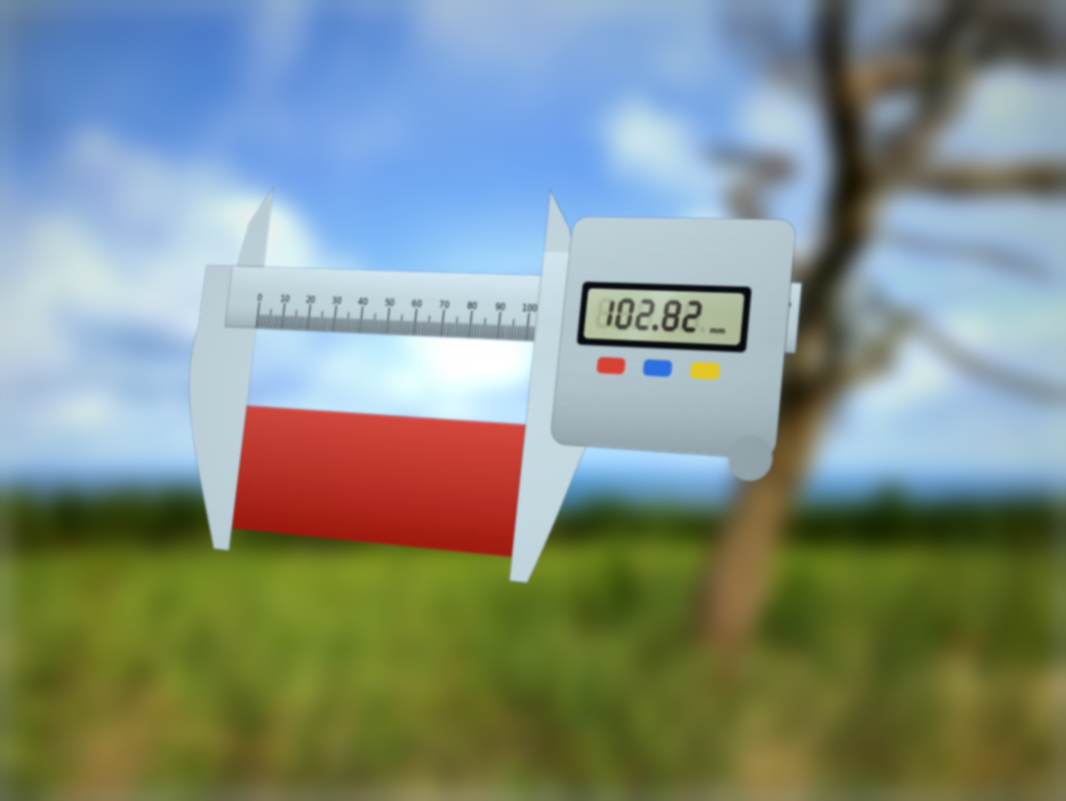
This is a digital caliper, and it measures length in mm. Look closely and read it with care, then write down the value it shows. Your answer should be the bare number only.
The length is 102.82
